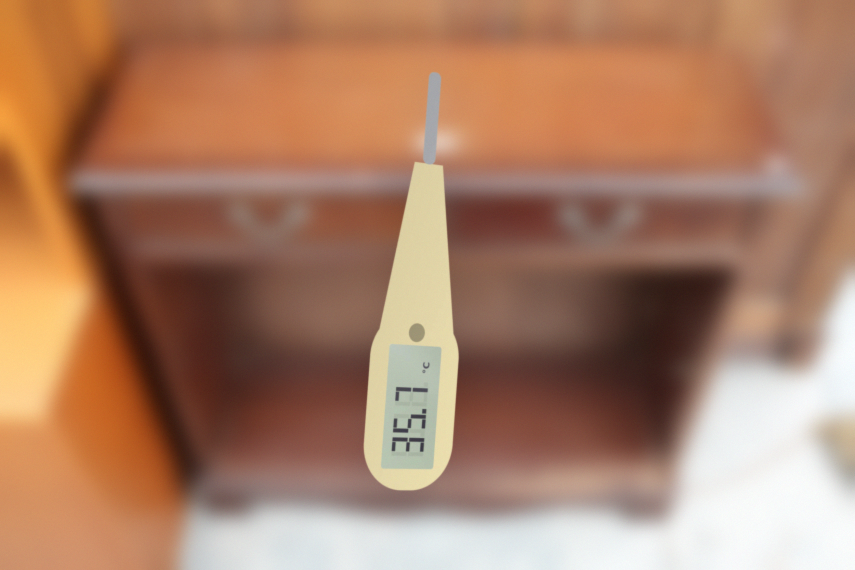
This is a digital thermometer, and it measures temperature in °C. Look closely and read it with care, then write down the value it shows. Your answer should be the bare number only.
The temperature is 35.7
